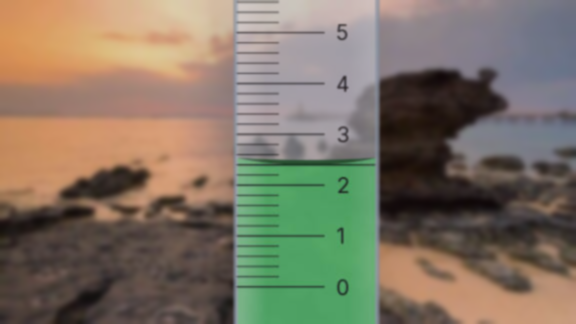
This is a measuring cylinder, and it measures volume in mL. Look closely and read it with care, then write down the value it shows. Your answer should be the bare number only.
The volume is 2.4
